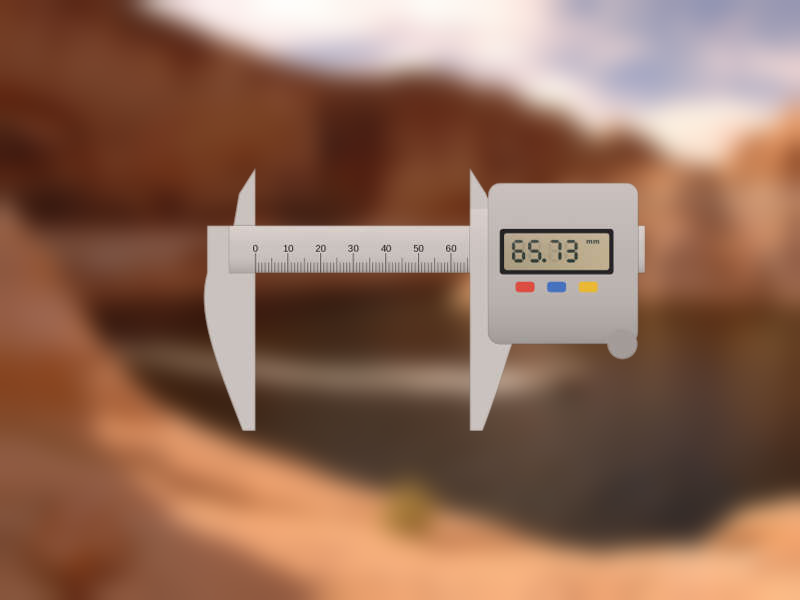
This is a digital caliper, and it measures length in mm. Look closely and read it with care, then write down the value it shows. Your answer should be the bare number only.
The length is 65.73
